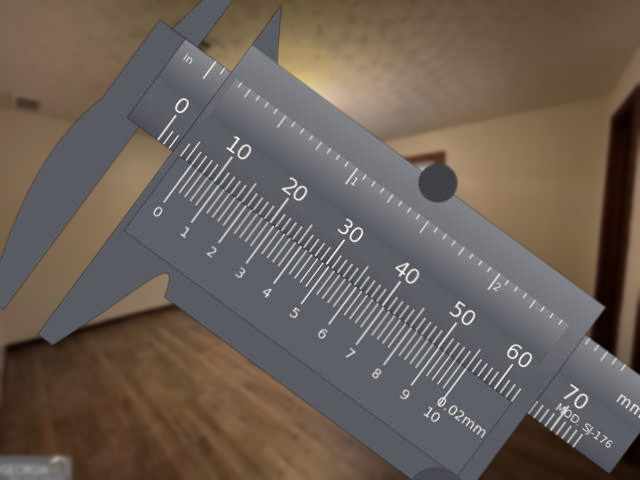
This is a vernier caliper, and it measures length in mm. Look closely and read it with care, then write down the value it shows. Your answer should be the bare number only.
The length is 6.0
